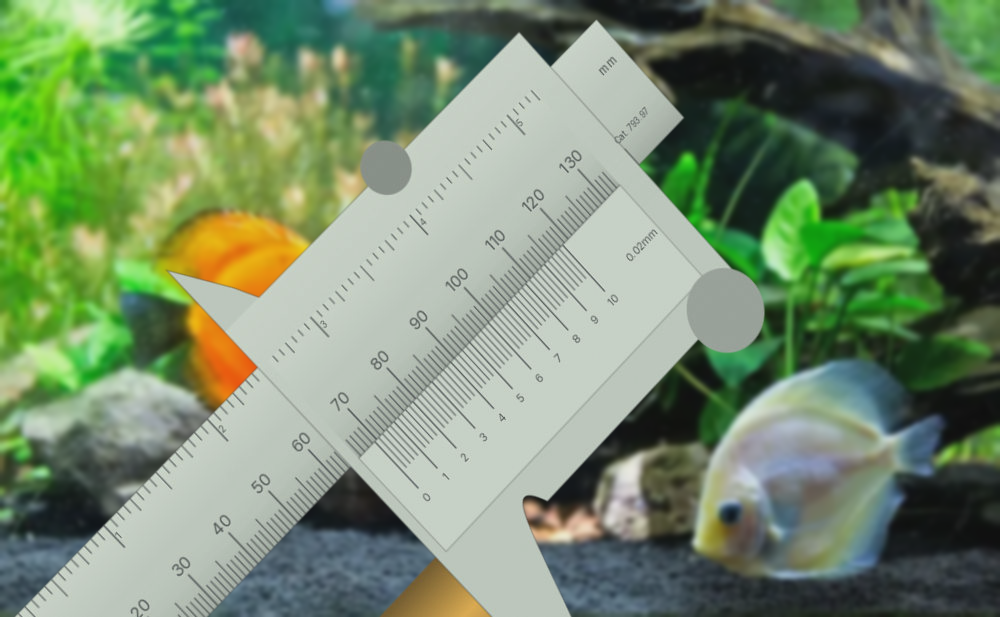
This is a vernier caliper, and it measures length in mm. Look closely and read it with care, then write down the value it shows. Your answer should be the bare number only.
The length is 69.5
